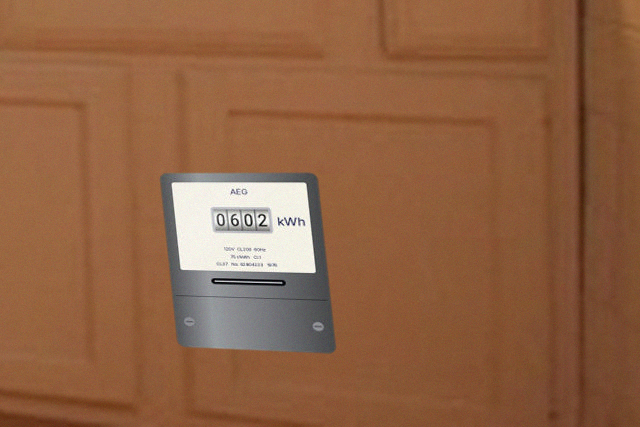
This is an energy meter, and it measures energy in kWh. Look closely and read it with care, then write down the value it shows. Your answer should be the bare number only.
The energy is 602
